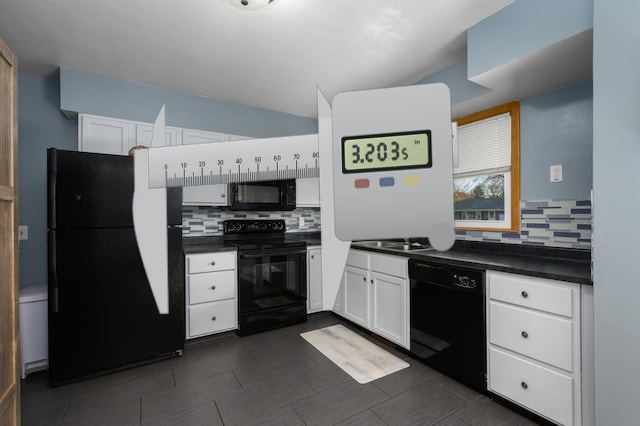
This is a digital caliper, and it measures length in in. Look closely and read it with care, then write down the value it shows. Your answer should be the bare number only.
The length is 3.2035
